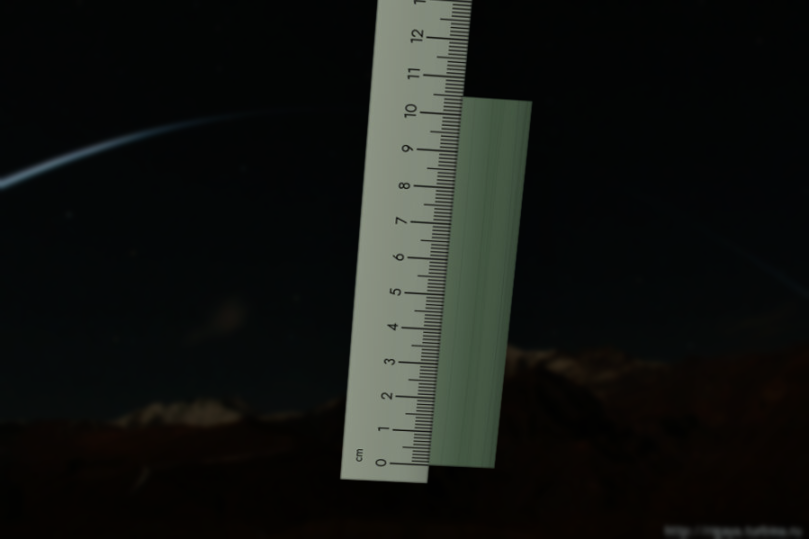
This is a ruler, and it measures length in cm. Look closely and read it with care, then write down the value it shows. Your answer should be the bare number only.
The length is 10.5
